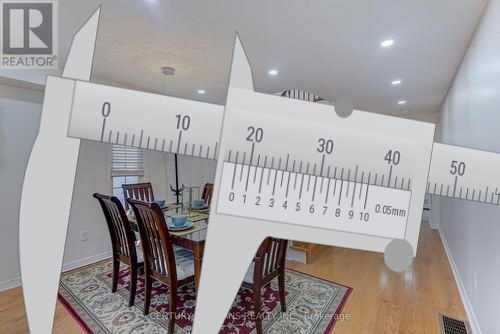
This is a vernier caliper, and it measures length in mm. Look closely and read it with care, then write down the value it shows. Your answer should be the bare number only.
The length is 18.0
